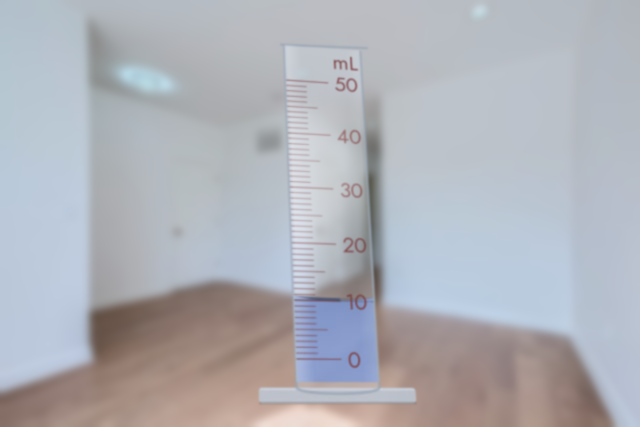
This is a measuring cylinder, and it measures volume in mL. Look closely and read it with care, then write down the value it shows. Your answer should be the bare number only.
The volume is 10
